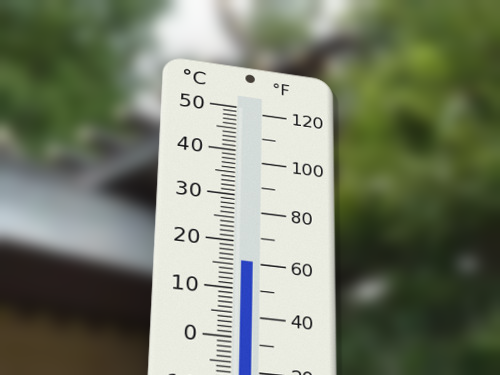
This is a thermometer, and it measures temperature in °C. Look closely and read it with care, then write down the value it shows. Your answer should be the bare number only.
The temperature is 16
